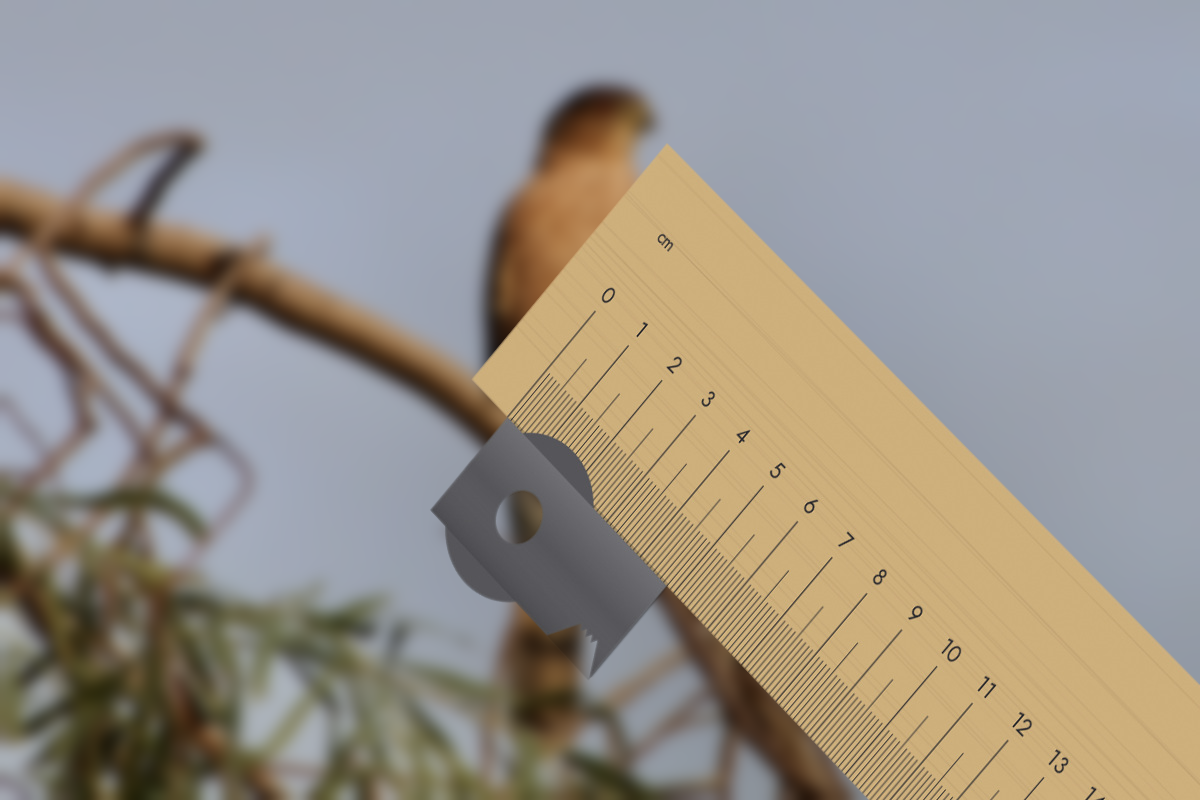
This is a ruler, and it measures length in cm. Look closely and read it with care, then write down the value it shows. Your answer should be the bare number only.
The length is 4.8
